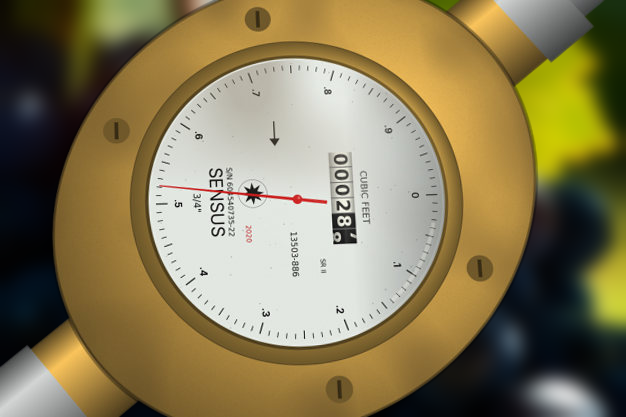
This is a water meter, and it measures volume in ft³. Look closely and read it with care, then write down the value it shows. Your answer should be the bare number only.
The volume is 287.52
